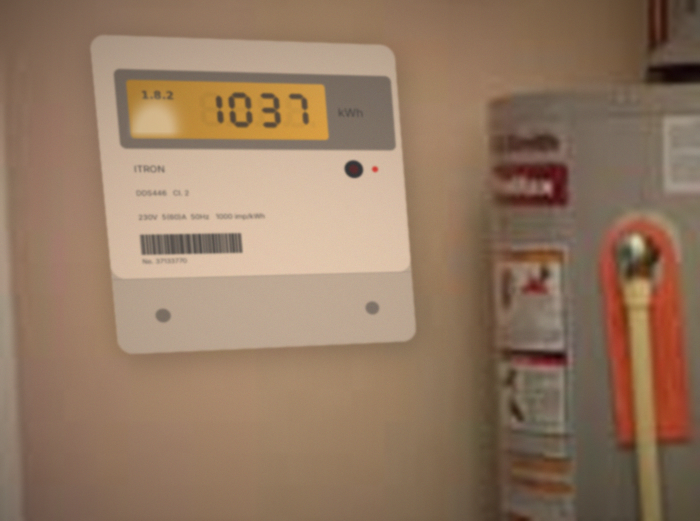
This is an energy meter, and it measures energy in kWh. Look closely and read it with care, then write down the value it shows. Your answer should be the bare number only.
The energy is 1037
